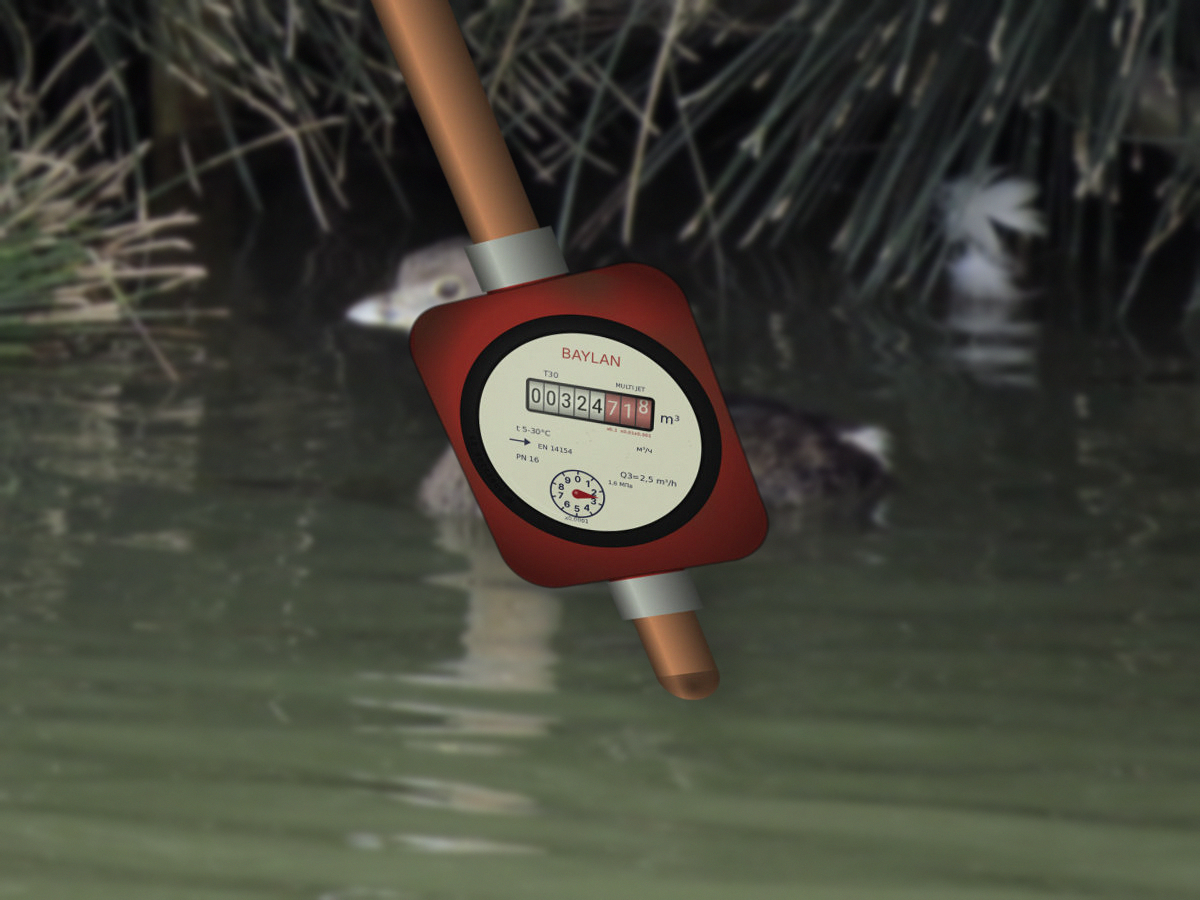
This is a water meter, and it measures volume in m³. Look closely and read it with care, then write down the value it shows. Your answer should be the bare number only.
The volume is 324.7182
